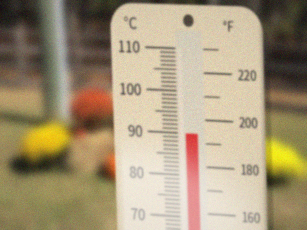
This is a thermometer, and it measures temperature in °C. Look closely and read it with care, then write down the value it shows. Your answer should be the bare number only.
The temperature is 90
